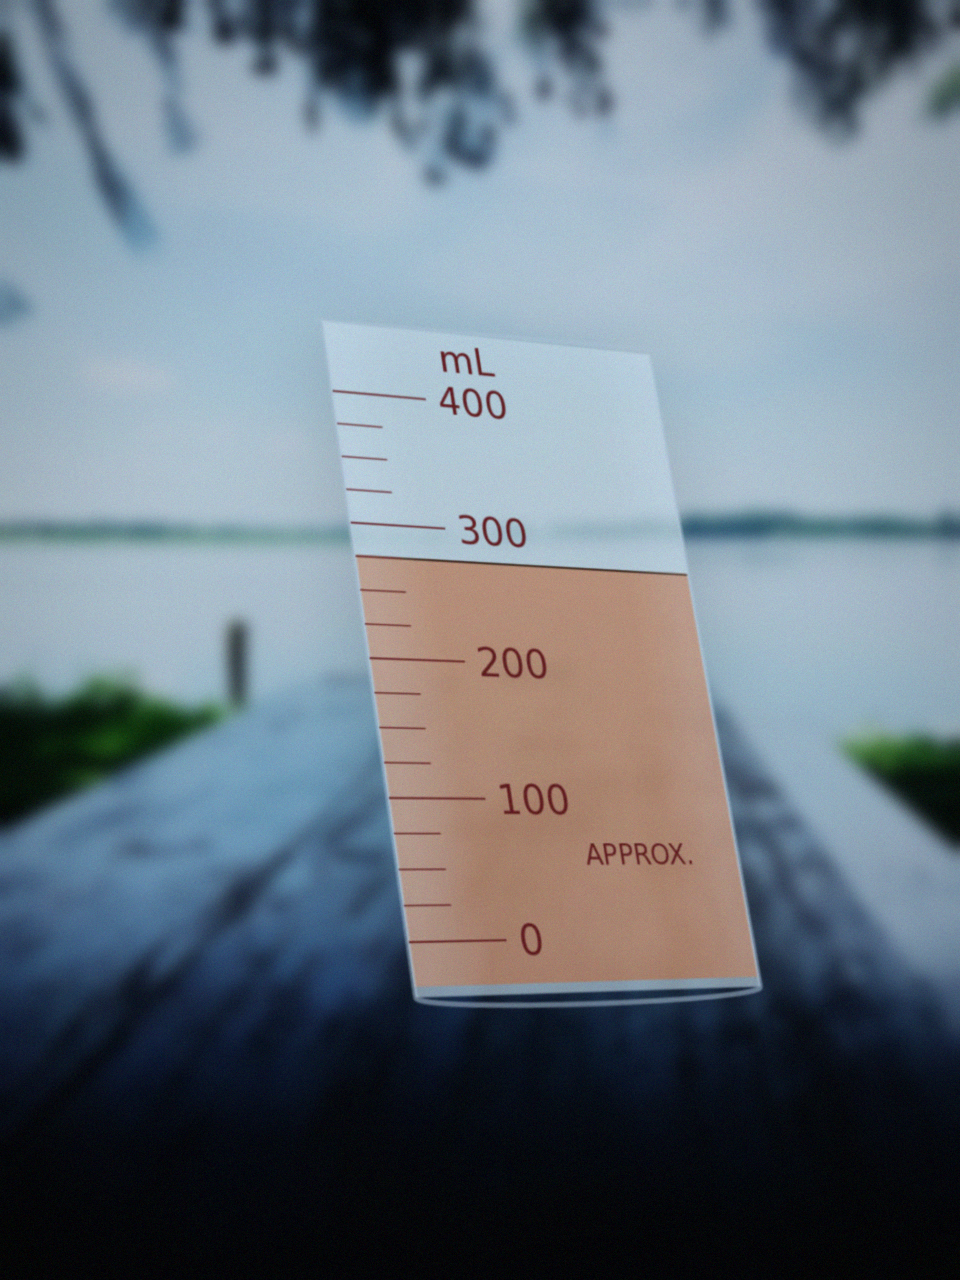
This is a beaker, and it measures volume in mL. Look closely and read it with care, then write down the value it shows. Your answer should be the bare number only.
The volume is 275
